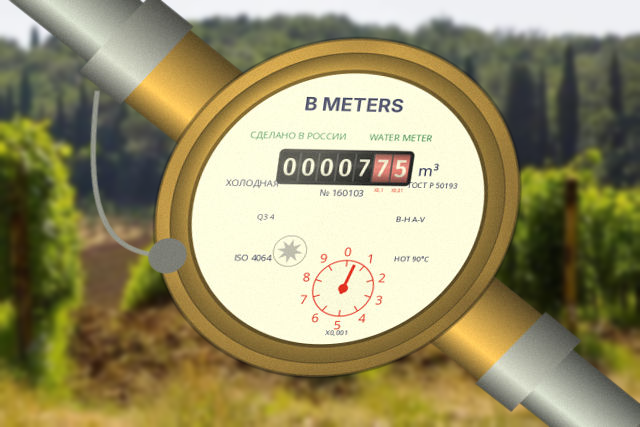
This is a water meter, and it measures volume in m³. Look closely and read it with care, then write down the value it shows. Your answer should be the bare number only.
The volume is 7.750
